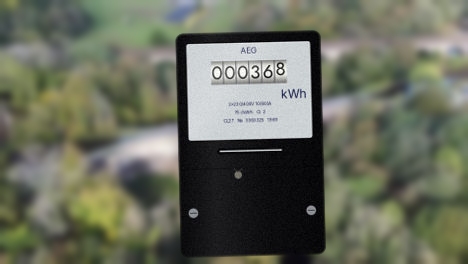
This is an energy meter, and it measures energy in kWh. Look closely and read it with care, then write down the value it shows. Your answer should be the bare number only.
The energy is 368
